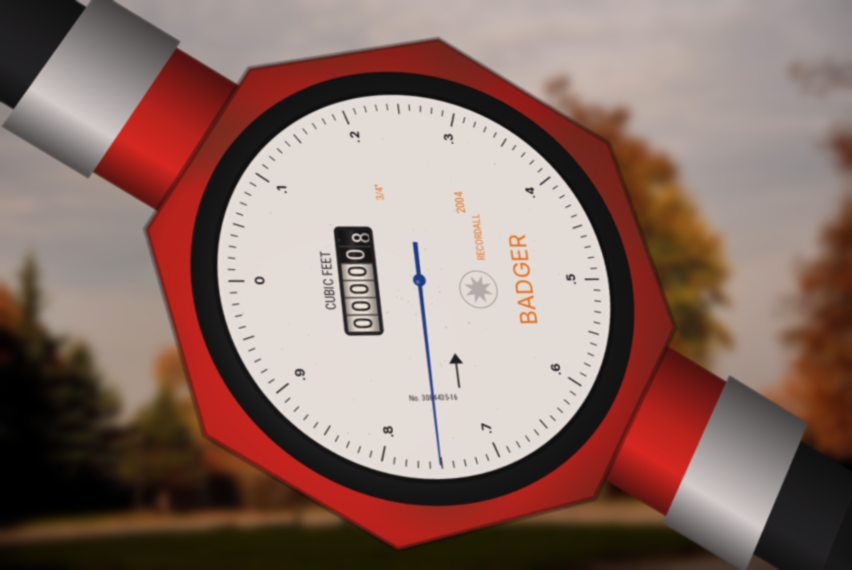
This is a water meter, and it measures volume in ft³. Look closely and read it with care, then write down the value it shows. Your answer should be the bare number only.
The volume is 7.75
